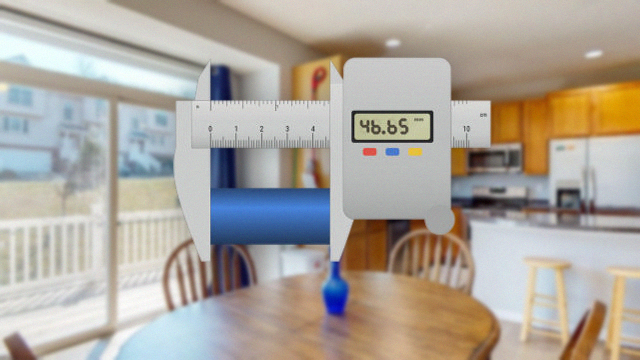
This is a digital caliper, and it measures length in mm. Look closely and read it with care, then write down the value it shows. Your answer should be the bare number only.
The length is 46.65
